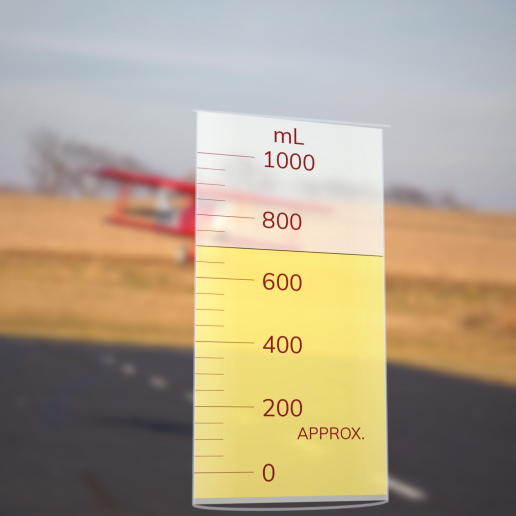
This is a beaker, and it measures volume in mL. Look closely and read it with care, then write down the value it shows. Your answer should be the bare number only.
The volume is 700
